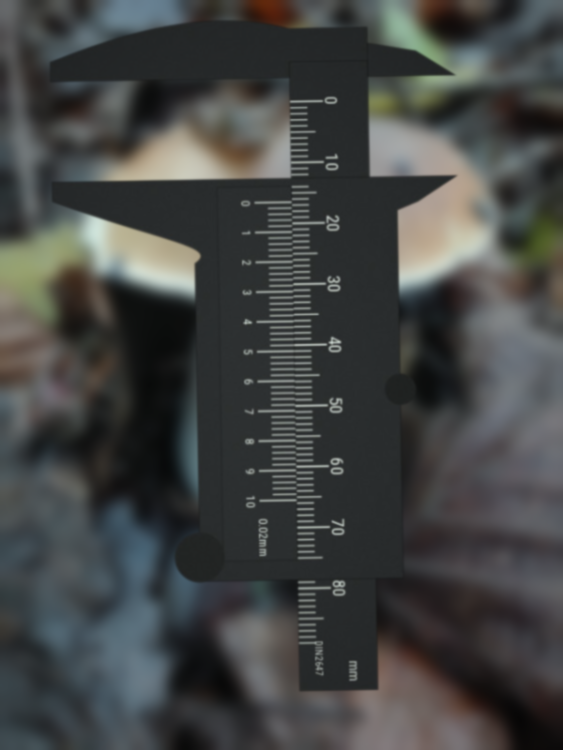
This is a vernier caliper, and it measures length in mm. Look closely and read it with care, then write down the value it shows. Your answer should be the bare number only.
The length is 16.5
